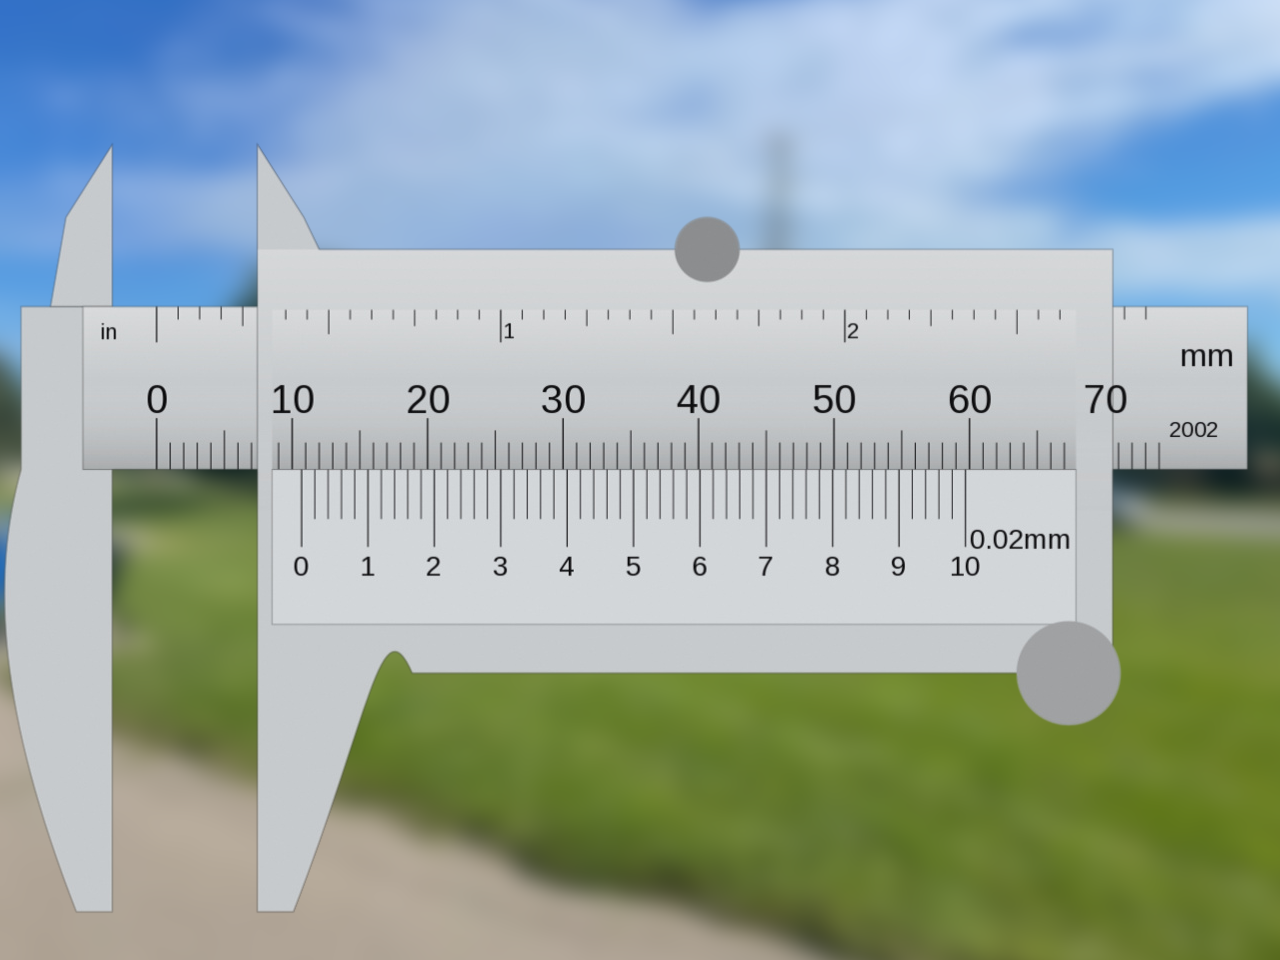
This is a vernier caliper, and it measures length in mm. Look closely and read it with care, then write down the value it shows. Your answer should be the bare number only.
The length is 10.7
